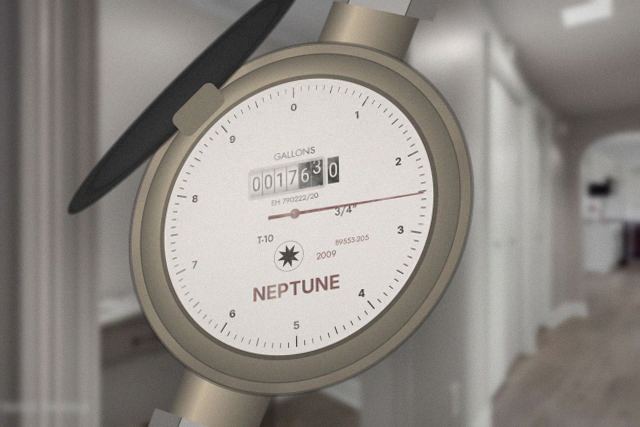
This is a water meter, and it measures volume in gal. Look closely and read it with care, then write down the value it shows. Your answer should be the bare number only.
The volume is 17632.5
